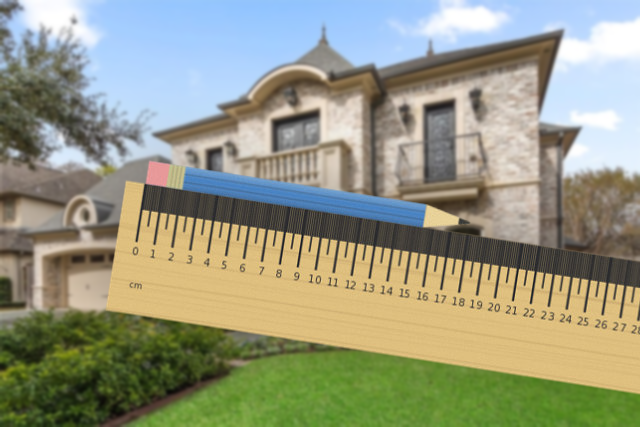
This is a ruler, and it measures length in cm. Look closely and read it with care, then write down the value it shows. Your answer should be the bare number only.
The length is 18
